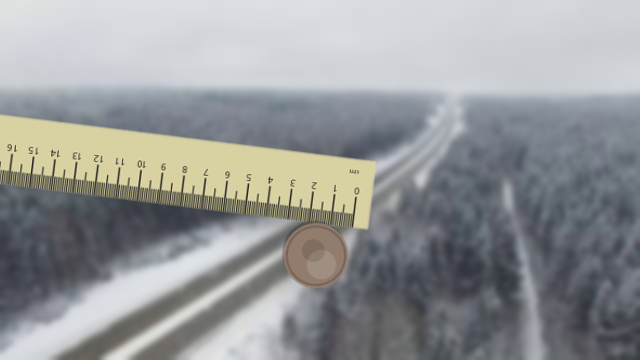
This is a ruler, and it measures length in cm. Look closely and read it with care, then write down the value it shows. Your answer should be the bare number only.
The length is 3
